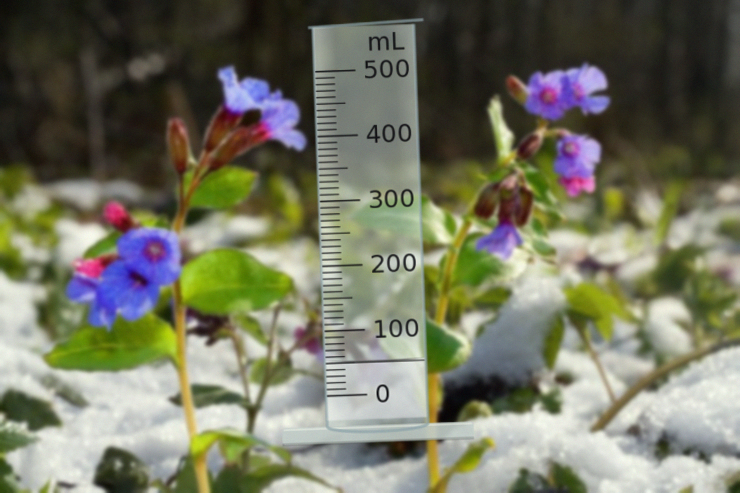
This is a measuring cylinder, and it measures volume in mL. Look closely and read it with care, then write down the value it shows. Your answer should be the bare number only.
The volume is 50
